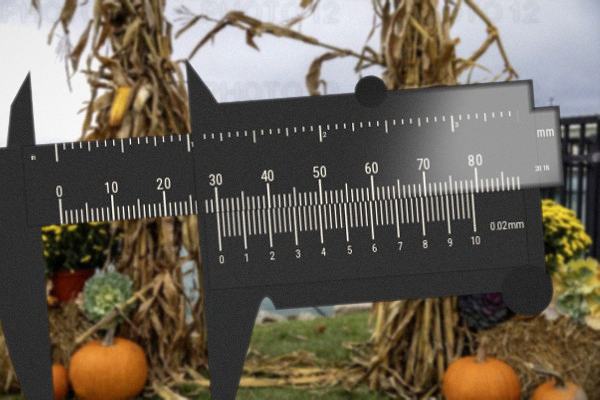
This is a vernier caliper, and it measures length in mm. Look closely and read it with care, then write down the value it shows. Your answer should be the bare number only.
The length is 30.0
